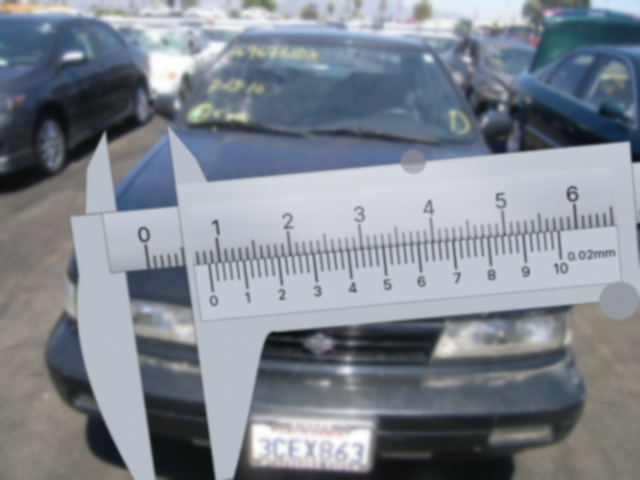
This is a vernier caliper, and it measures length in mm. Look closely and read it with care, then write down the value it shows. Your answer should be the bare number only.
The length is 8.5
